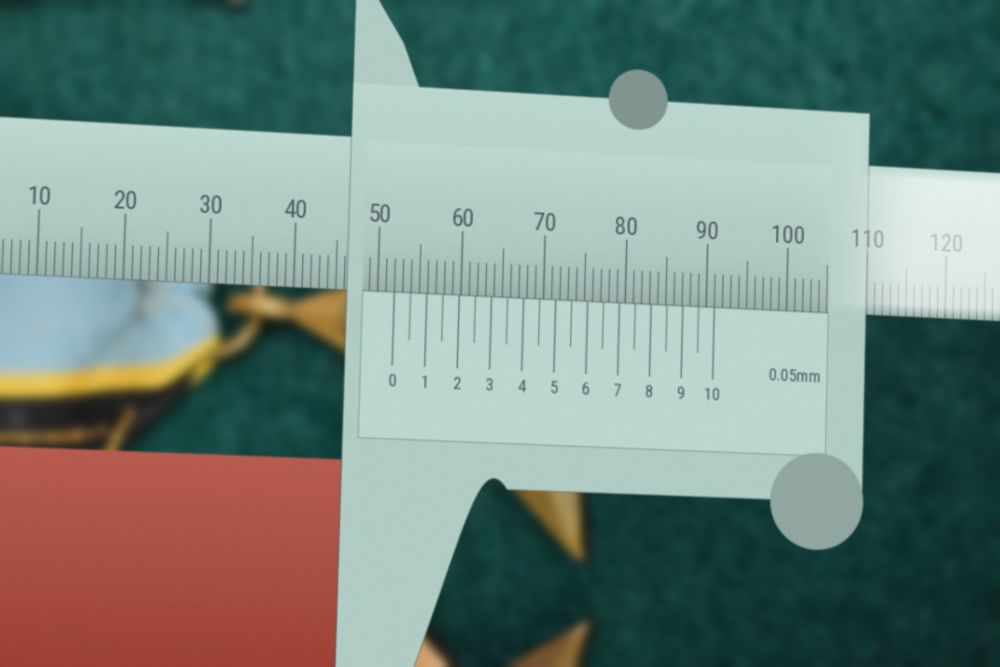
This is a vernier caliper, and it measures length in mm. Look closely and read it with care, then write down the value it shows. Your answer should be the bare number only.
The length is 52.0
